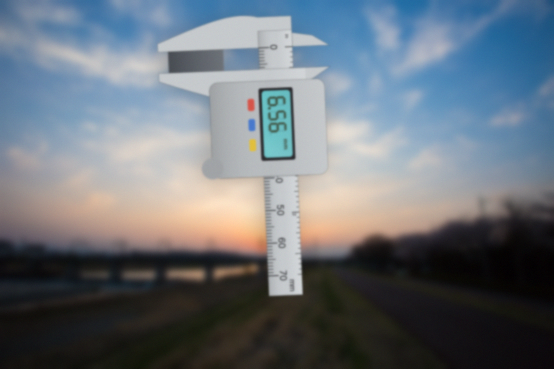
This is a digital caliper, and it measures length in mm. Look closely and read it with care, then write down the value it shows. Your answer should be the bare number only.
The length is 6.56
